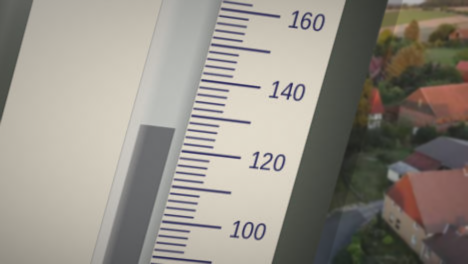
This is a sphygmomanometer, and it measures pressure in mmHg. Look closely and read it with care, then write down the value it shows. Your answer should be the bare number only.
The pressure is 126
